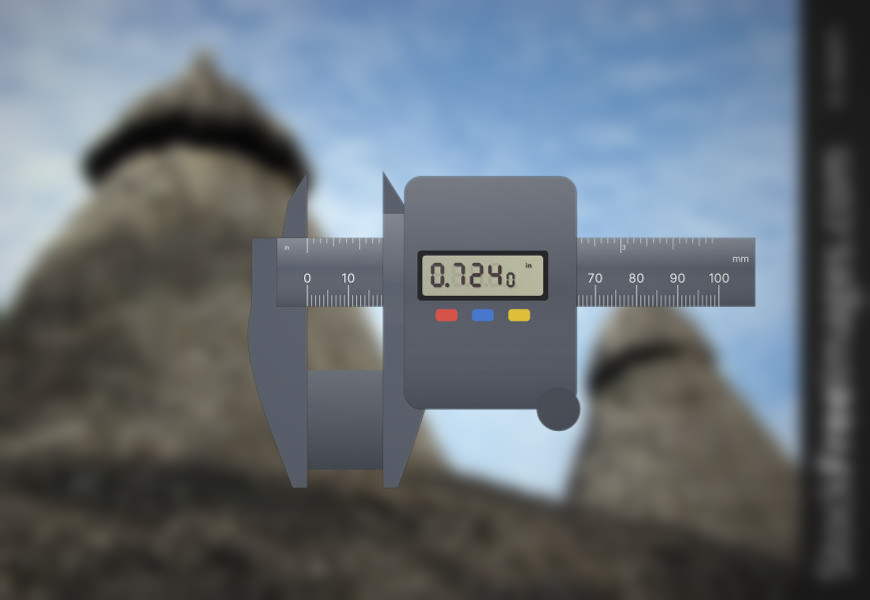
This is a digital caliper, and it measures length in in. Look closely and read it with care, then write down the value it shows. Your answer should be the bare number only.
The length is 0.7240
